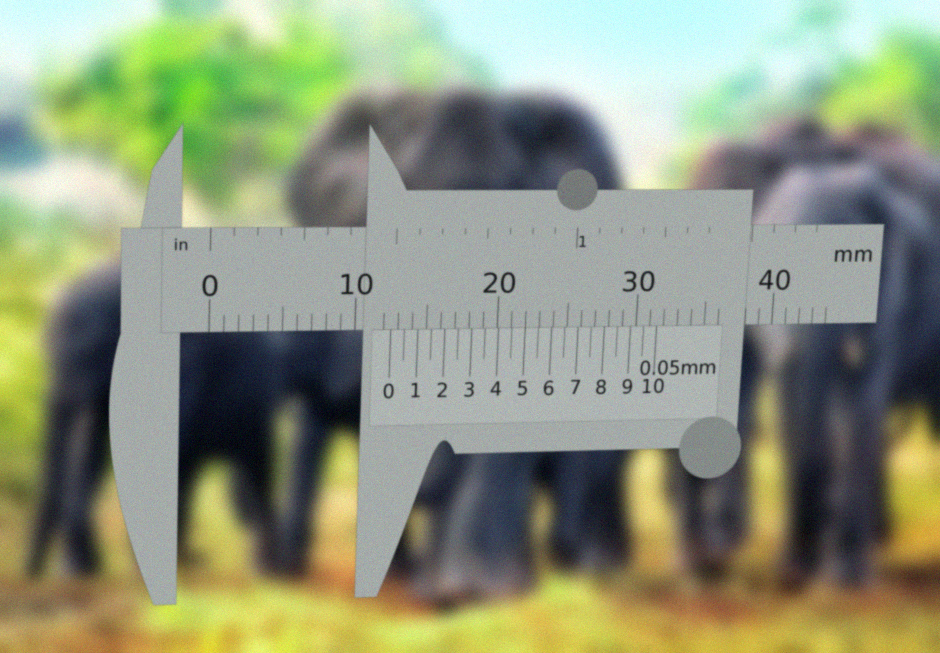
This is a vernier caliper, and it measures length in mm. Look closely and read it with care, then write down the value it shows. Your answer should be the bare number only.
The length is 12.5
